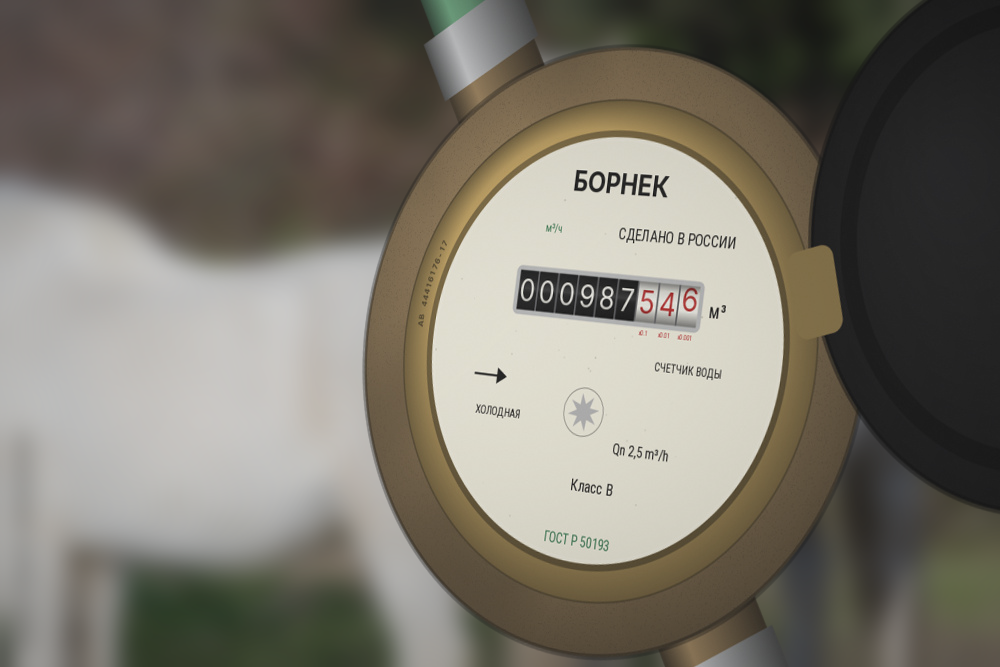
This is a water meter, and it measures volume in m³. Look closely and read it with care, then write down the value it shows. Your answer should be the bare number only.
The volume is 987.546
